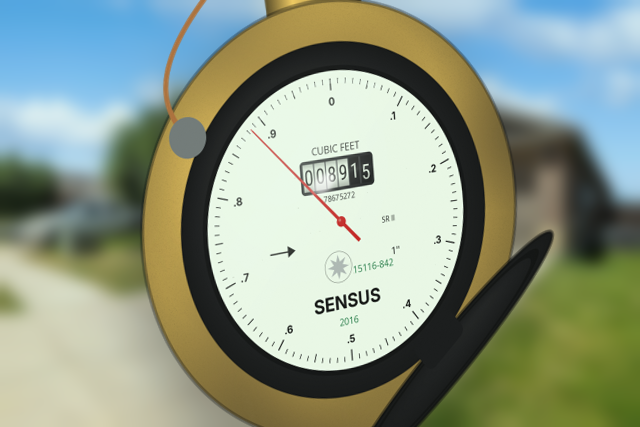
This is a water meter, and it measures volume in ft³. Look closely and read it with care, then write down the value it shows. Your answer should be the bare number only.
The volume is 8914.88
